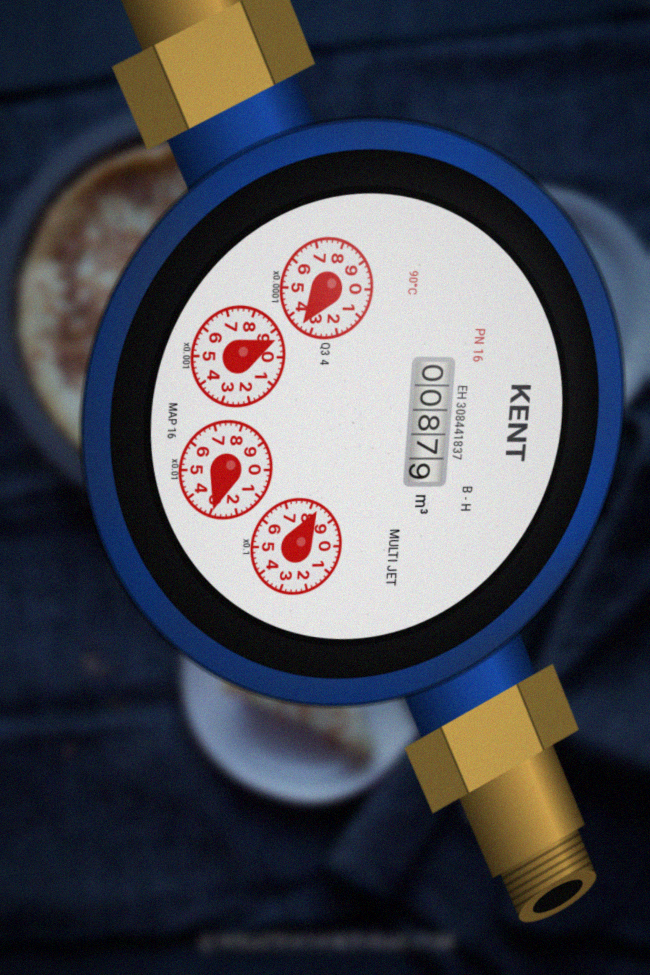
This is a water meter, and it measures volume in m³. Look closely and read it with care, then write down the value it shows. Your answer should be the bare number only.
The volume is 878.8293
